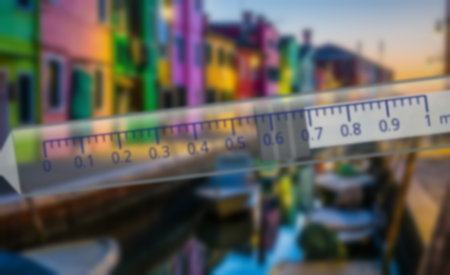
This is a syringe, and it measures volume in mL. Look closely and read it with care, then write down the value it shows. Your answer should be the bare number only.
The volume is 0.56
